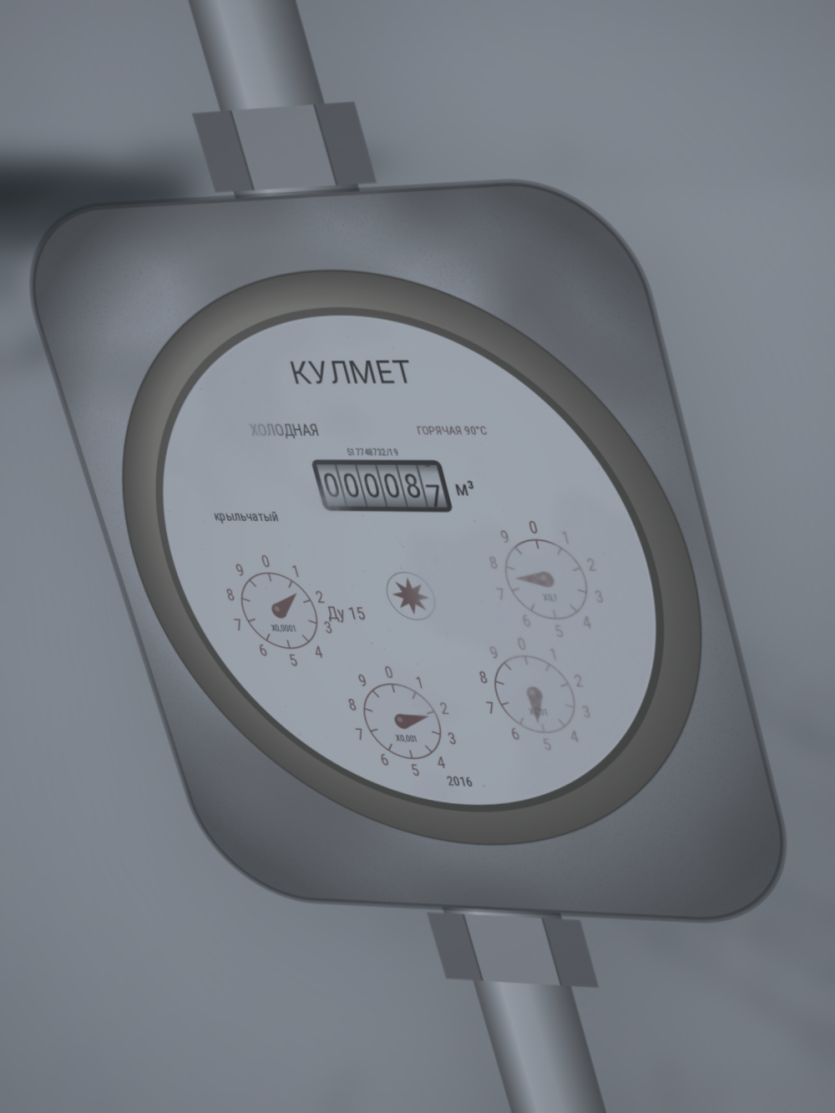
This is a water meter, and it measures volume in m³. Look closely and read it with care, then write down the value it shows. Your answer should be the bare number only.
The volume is 86.7521
